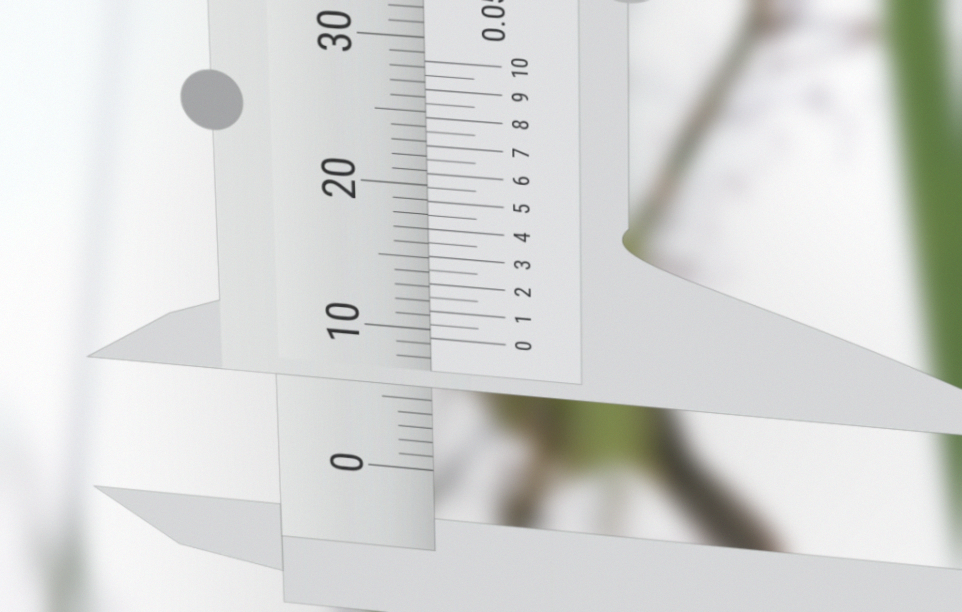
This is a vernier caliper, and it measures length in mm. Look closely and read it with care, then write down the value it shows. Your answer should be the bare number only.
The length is 9.4
